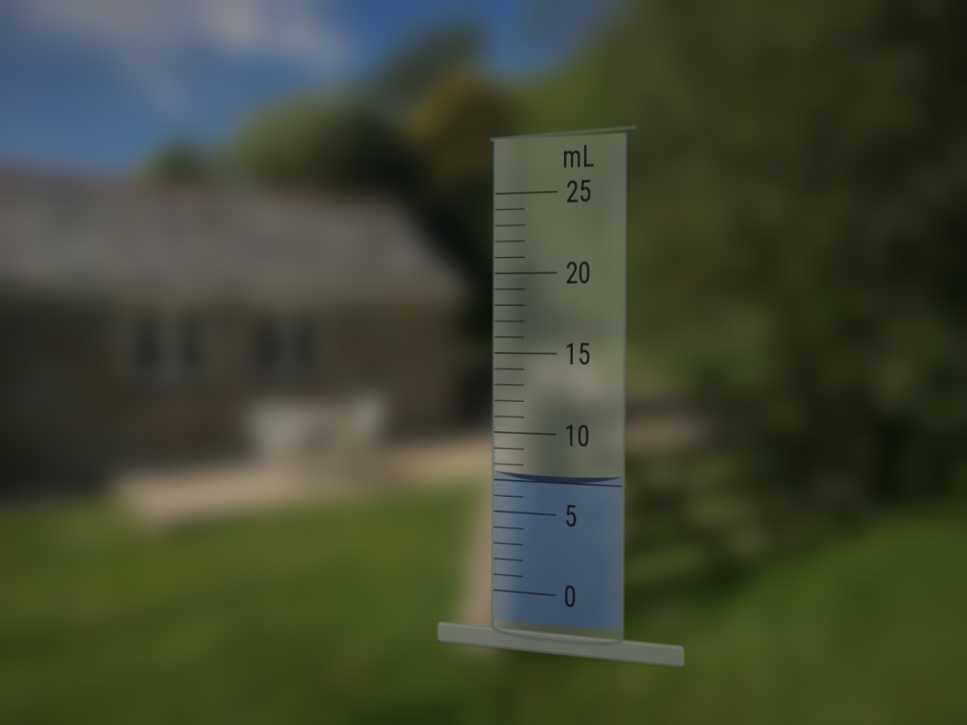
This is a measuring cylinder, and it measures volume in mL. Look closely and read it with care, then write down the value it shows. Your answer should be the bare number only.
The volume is 7
